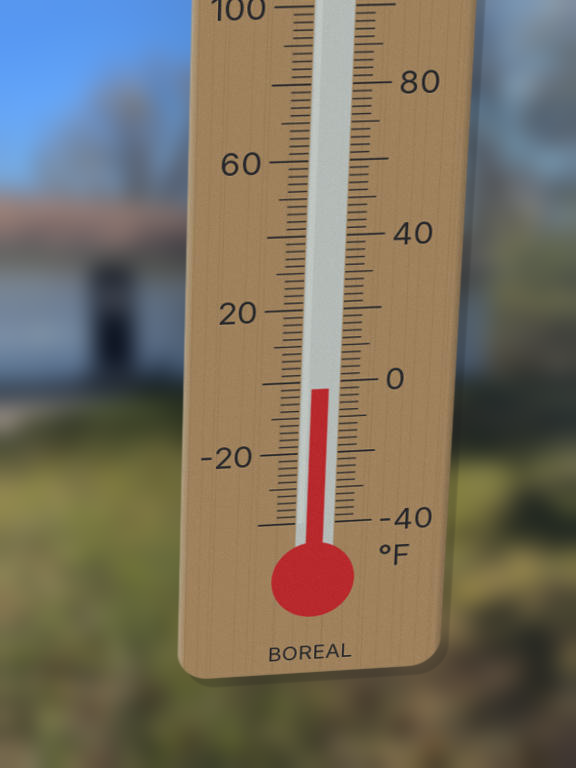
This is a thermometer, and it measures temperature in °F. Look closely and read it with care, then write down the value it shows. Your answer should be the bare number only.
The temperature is -2
